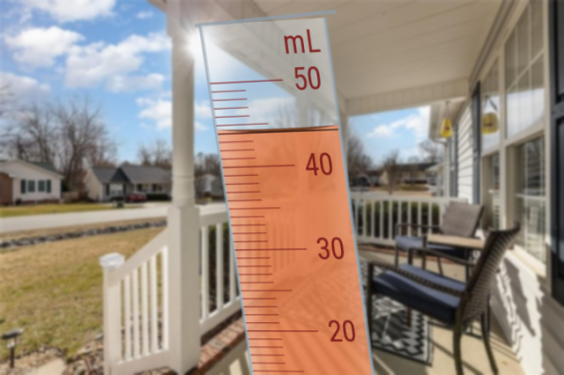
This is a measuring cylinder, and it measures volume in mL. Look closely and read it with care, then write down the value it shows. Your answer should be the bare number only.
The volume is 44
